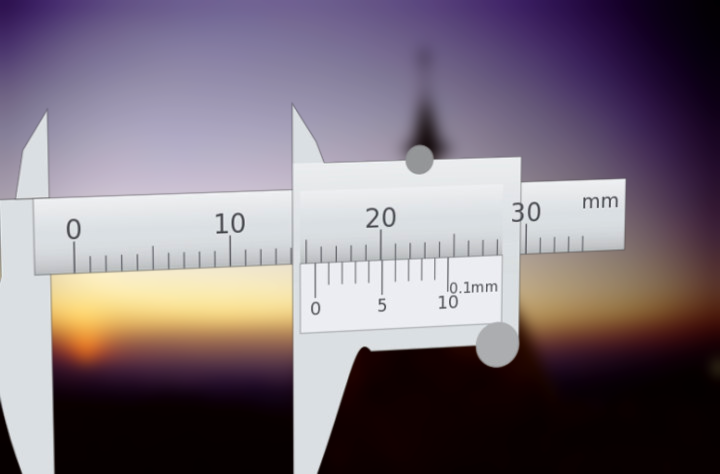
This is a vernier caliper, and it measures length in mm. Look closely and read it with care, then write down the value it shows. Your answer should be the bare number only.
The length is 15.6
